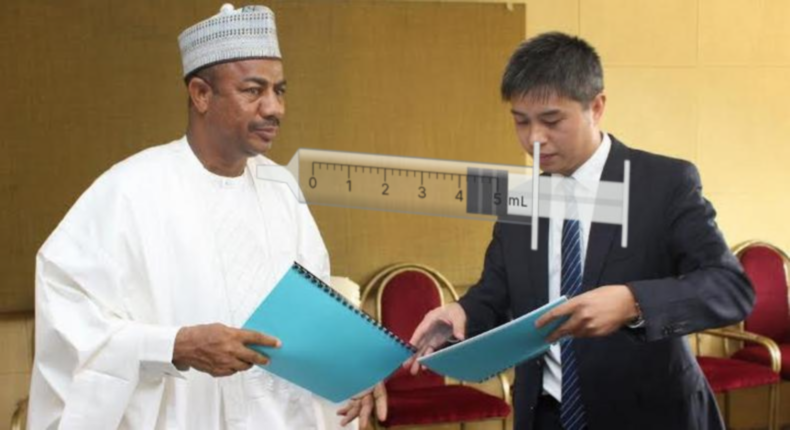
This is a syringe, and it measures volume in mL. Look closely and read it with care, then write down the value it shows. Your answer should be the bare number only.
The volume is 4.2
